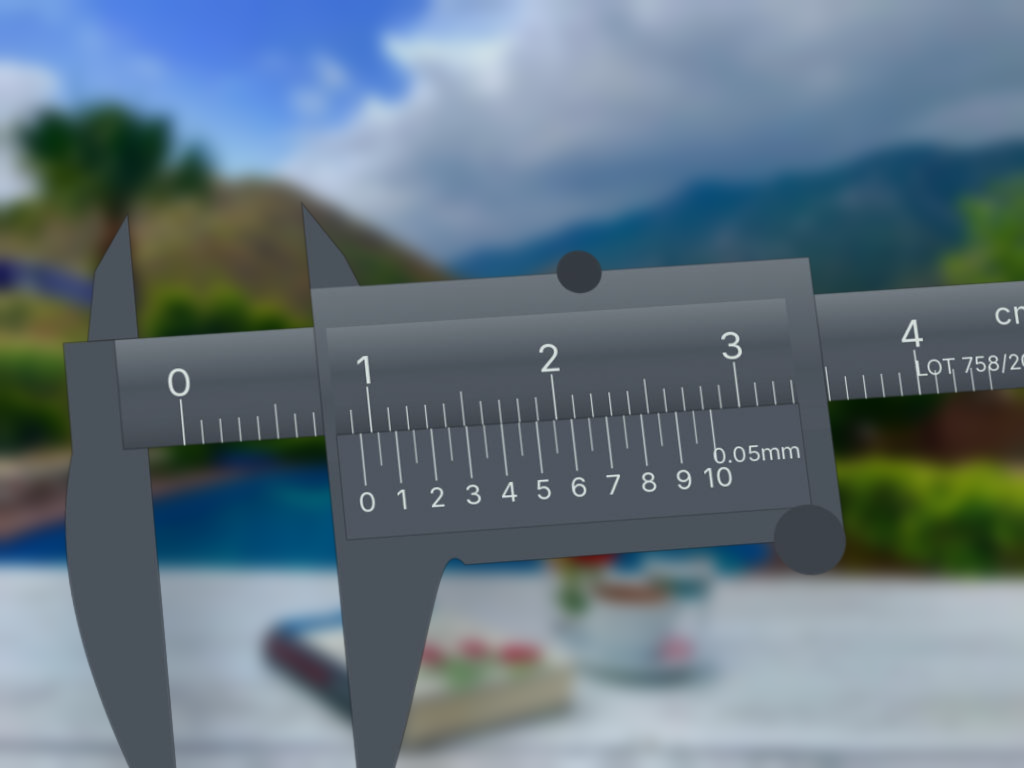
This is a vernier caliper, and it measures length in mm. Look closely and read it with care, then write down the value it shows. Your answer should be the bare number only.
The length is 9.4
